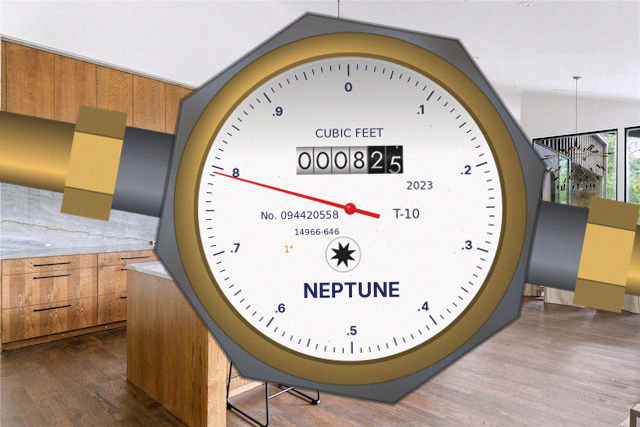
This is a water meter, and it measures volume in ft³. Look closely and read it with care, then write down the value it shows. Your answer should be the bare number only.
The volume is 824.79
